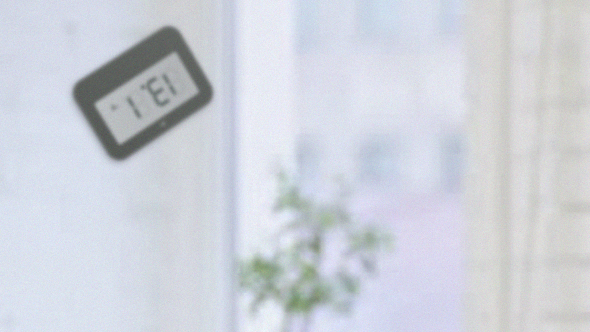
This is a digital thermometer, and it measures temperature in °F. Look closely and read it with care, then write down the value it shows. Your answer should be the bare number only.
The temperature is 13.1
